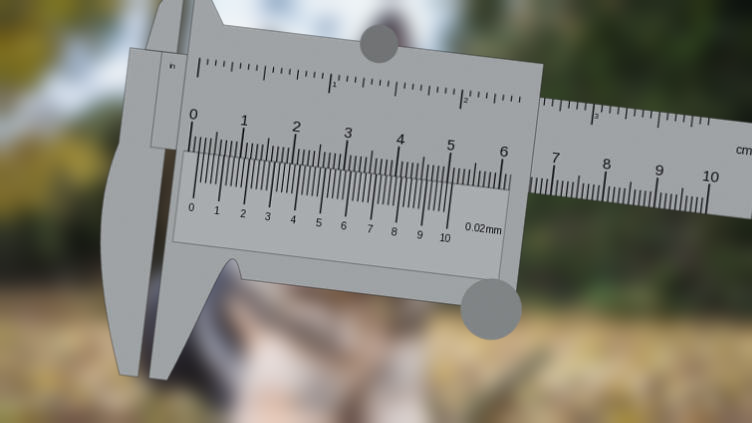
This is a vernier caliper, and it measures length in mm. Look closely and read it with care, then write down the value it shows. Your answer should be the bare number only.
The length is 2.0
